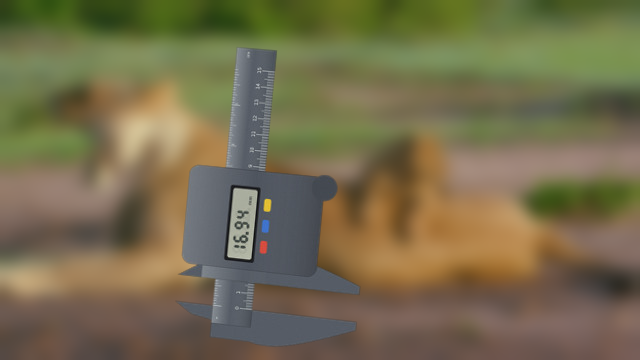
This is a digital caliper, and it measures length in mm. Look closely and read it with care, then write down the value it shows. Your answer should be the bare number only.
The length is 16.94
